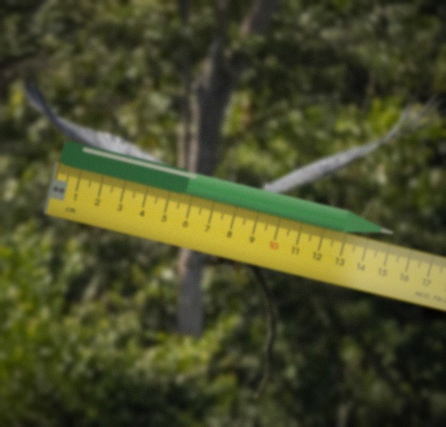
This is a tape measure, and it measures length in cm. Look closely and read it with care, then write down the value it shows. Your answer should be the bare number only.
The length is 15
